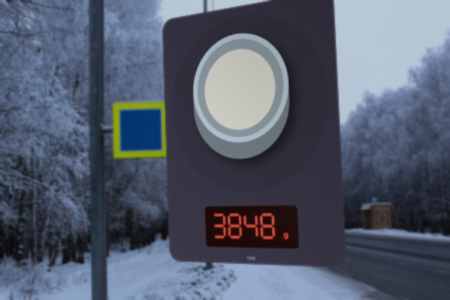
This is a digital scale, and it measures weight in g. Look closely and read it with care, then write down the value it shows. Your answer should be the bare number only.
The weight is 3848
